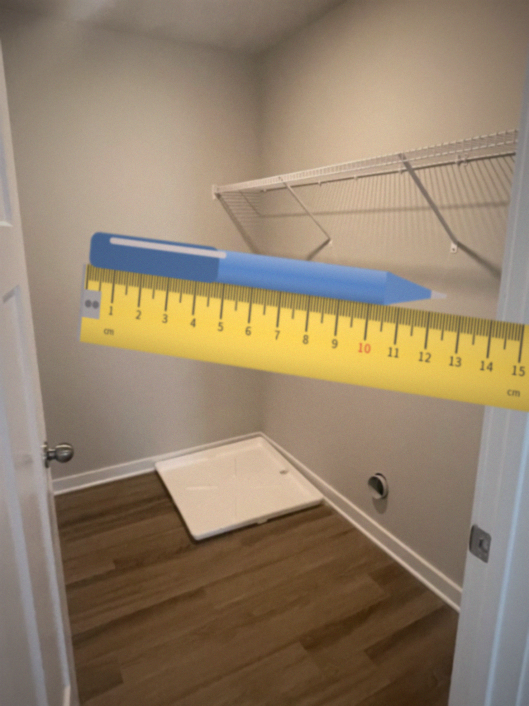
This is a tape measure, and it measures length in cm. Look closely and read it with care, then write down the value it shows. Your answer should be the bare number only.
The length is 12.5
